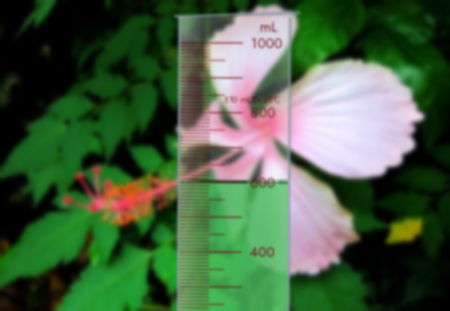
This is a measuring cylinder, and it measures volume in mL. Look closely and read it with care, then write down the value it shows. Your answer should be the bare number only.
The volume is 600
